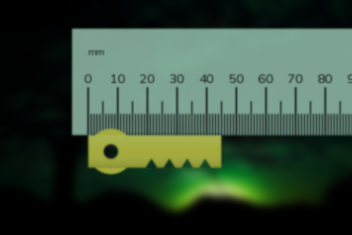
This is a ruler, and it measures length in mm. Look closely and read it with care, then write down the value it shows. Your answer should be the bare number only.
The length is 45
